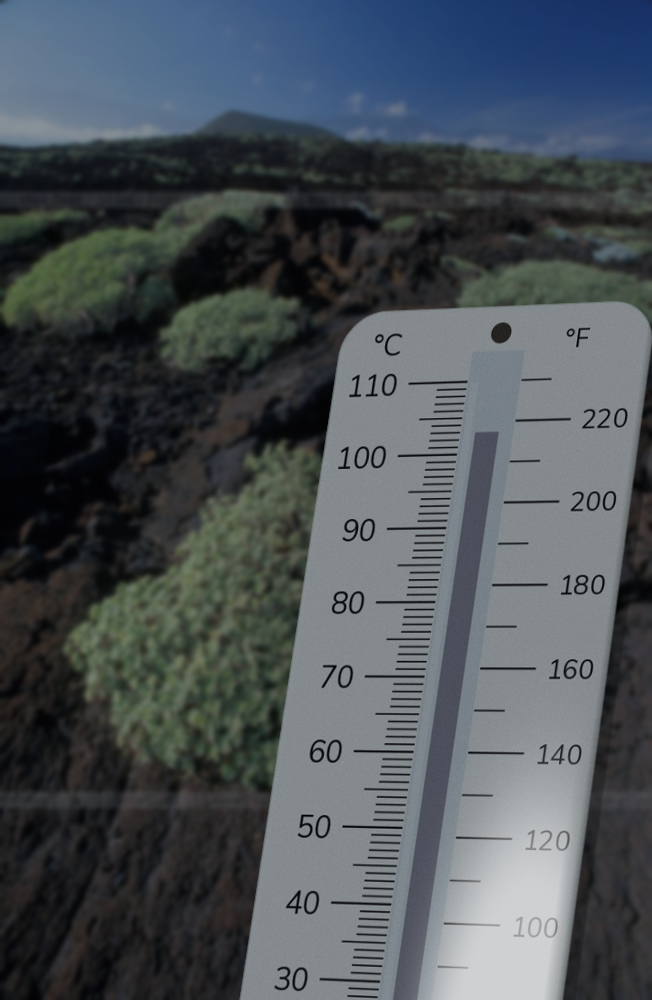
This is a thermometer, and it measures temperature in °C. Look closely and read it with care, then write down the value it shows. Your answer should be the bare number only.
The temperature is 103
